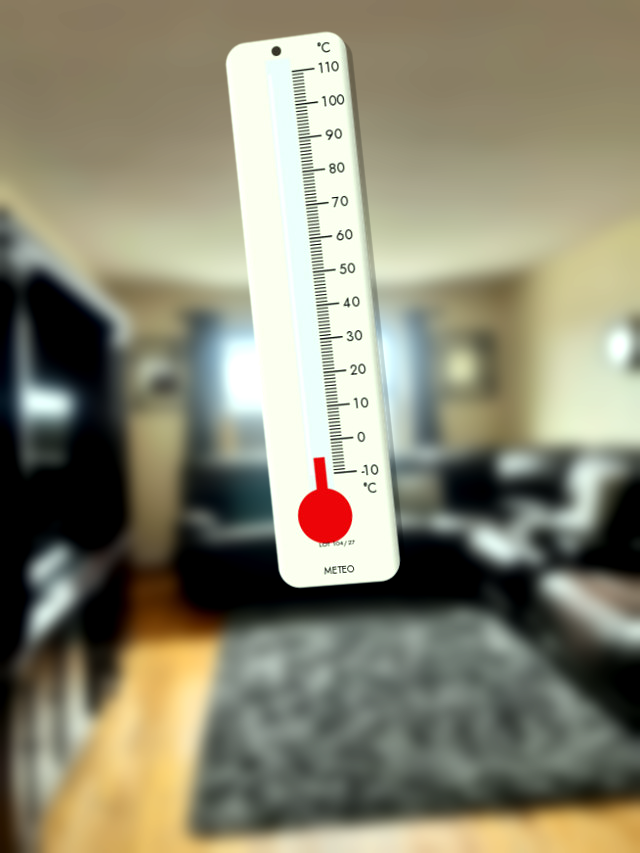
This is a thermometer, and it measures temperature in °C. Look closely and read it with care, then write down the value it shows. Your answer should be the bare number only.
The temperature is -5
